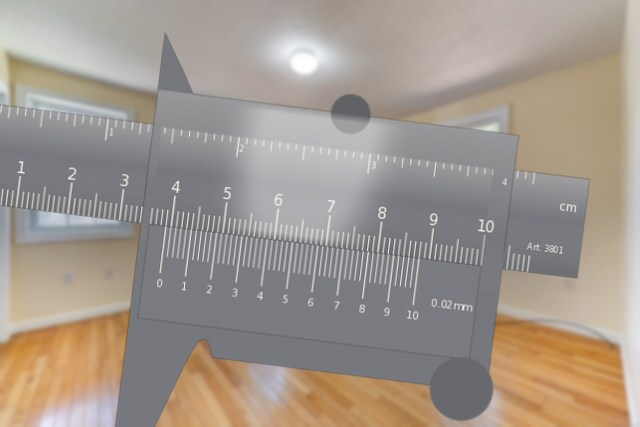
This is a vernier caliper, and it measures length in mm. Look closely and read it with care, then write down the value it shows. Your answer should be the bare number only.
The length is 39.0
